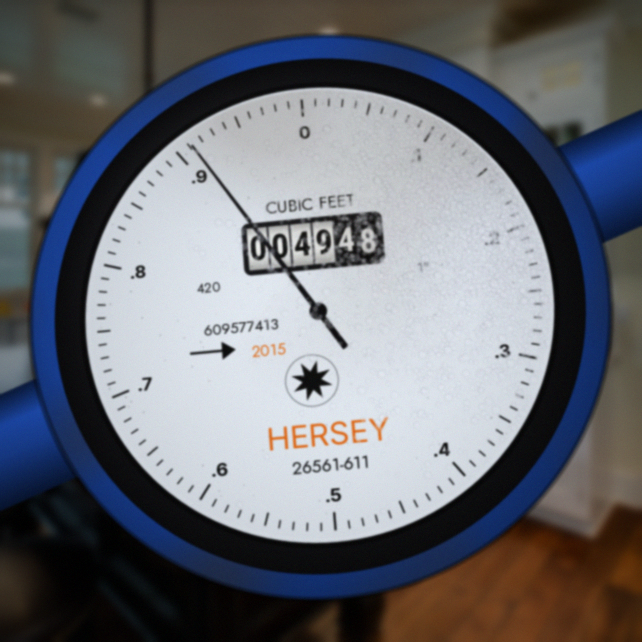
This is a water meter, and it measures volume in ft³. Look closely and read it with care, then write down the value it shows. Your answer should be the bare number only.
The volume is 4947.91
